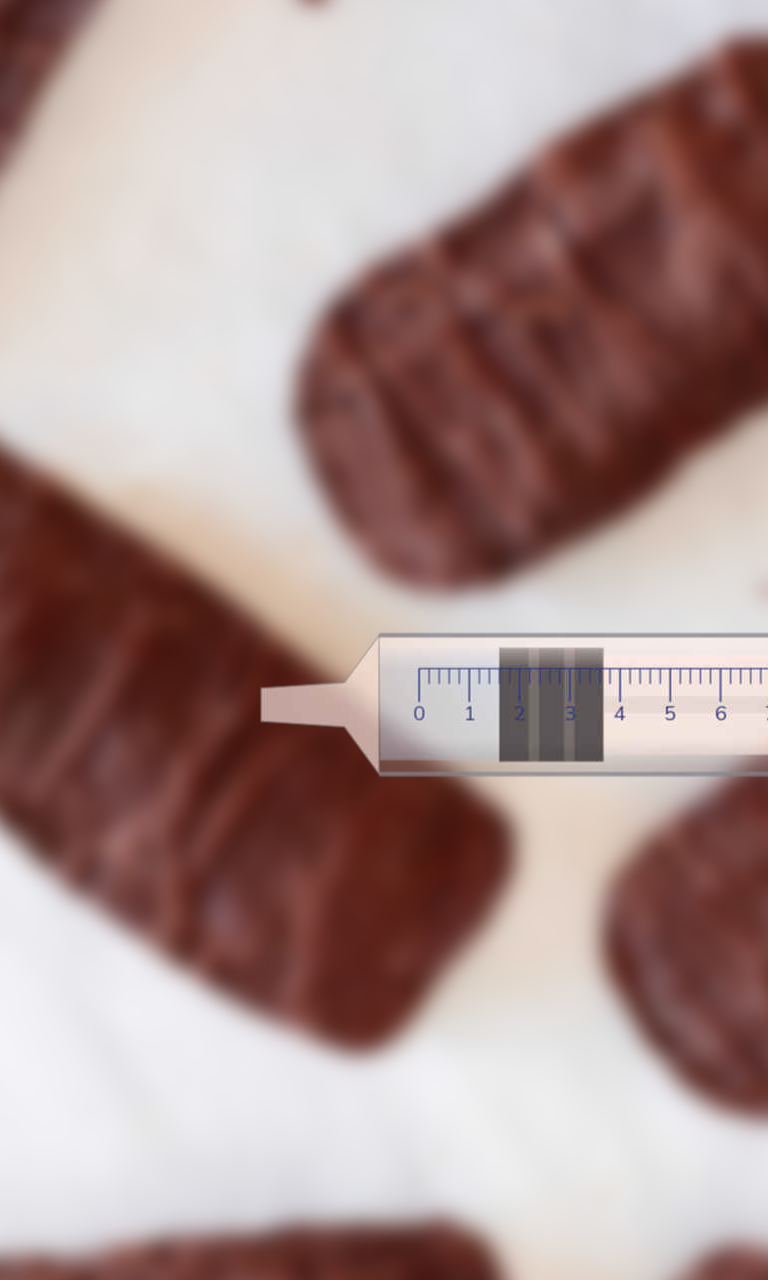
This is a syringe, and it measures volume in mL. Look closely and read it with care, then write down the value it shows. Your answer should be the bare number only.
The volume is 1.6
